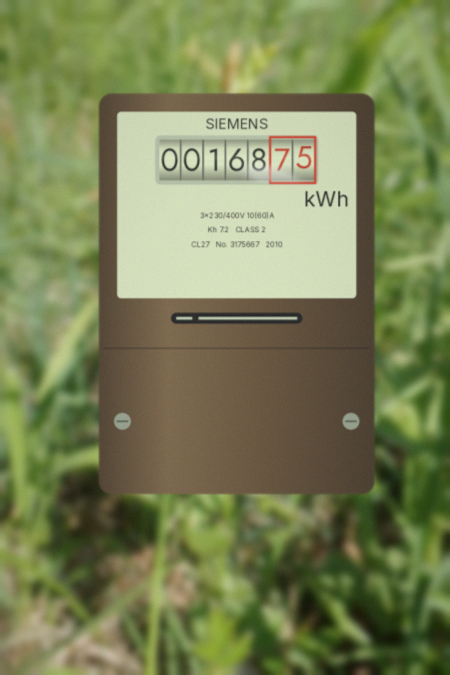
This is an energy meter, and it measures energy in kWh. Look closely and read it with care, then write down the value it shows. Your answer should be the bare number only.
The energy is 168.75
